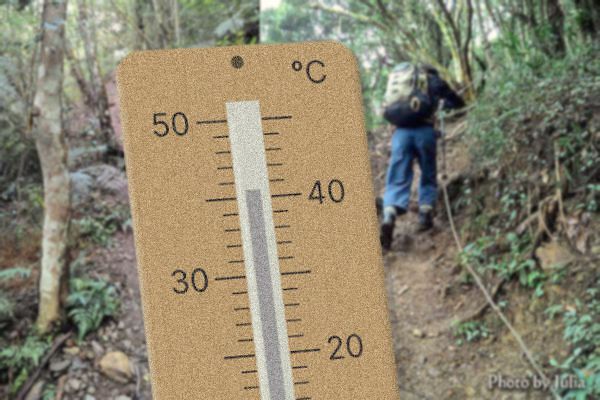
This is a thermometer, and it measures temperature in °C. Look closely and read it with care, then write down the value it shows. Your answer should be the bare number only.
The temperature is 41
